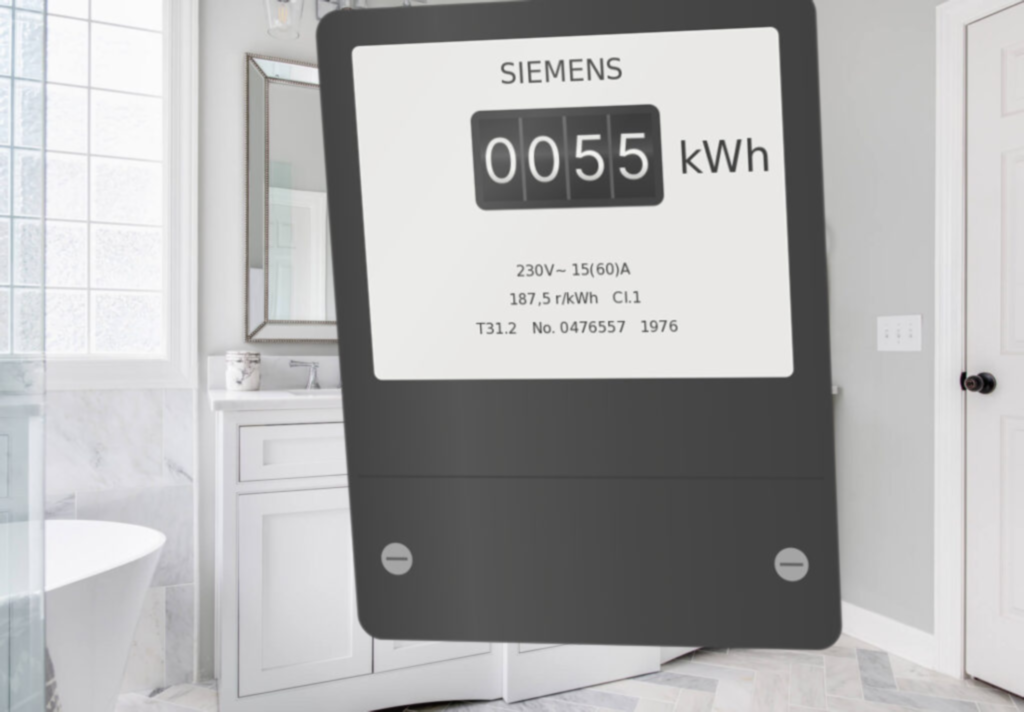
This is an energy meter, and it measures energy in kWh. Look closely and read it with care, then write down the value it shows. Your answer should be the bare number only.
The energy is 55
